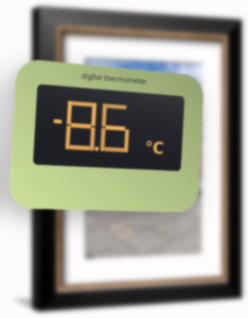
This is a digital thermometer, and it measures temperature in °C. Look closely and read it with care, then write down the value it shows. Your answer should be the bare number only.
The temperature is -8.6
